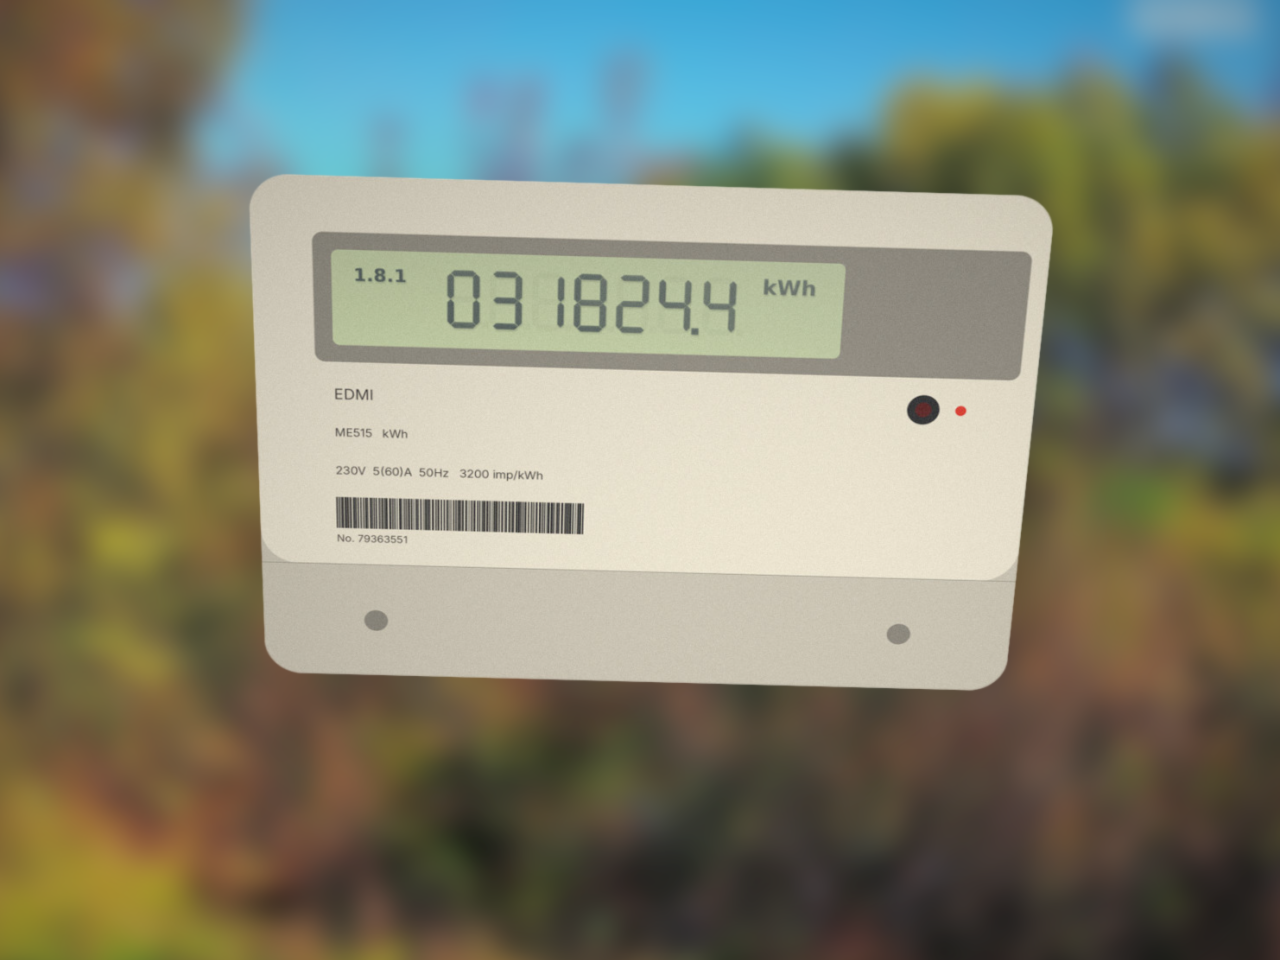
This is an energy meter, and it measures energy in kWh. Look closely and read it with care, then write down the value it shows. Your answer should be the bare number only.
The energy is 31824.4
